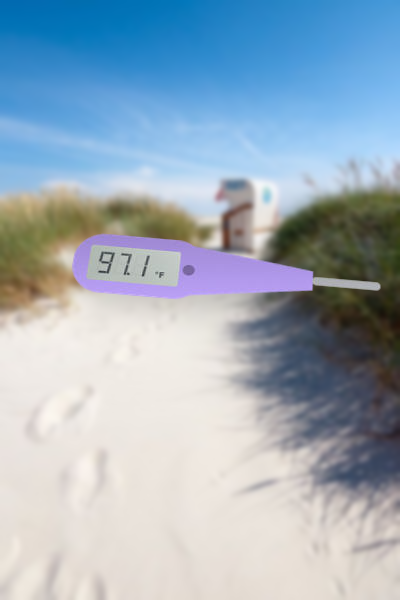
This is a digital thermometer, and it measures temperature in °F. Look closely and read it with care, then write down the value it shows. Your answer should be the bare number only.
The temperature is 97.1
